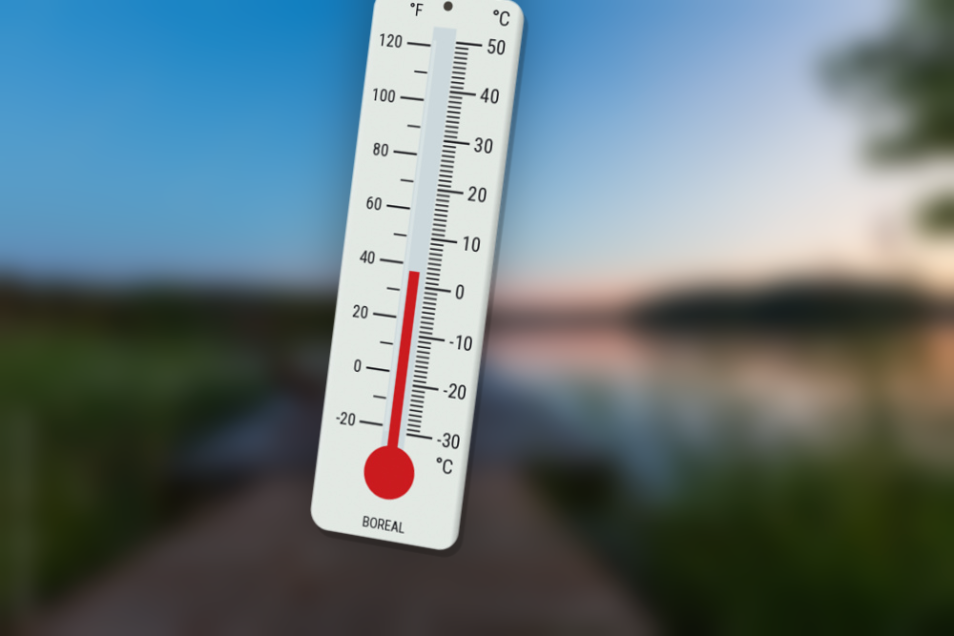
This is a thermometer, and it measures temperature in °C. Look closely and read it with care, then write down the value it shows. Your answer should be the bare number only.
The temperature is 3
